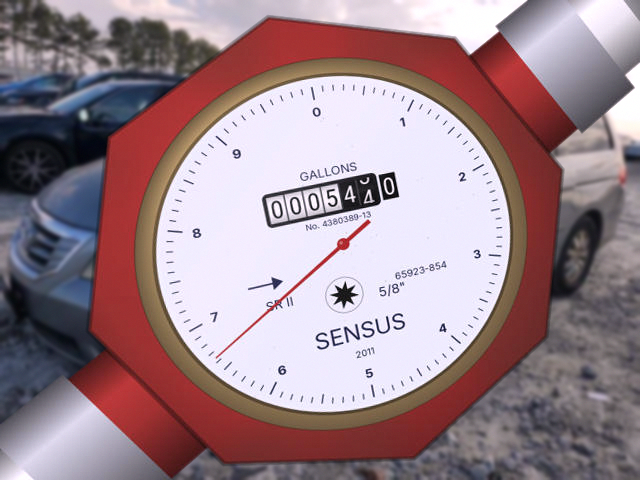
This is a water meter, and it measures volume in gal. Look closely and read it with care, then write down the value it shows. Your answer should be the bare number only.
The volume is 5436.6
